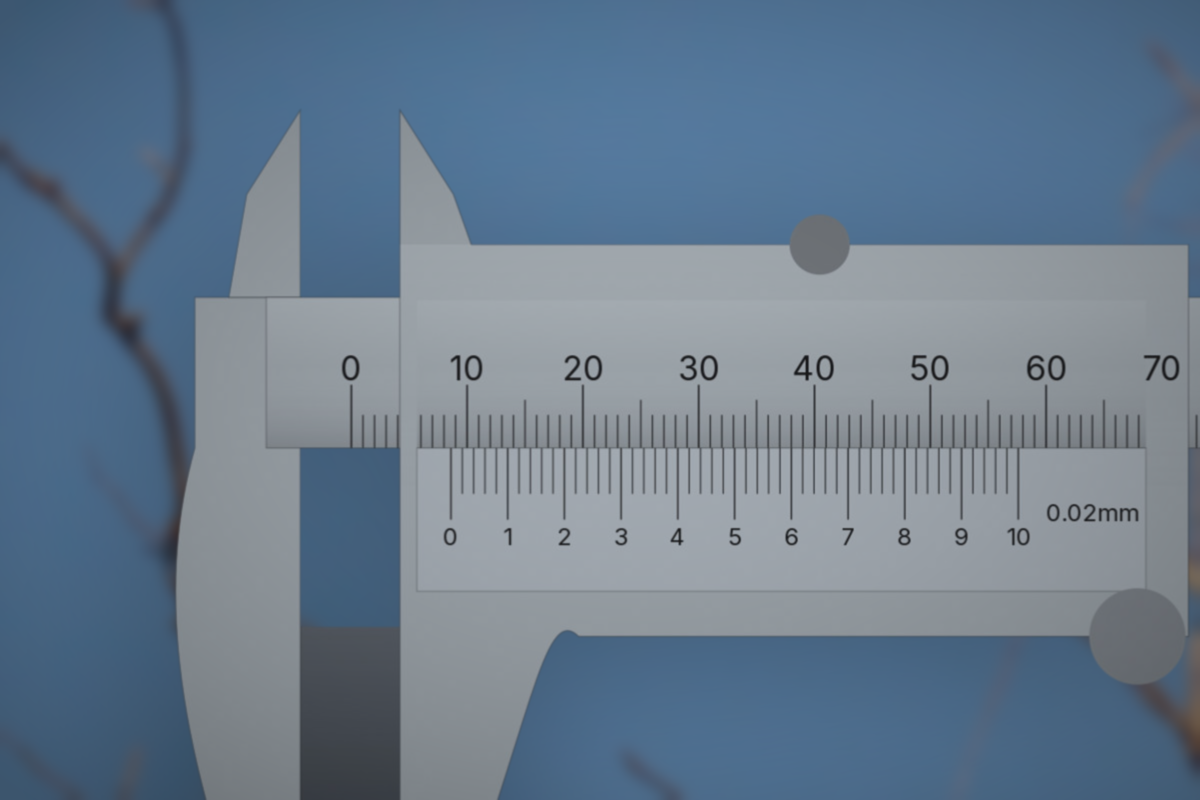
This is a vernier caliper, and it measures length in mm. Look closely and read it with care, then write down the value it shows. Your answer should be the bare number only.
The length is 8.6
